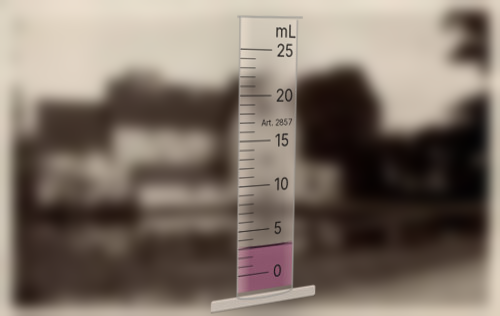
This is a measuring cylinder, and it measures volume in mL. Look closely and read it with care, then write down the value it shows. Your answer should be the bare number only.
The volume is 3
